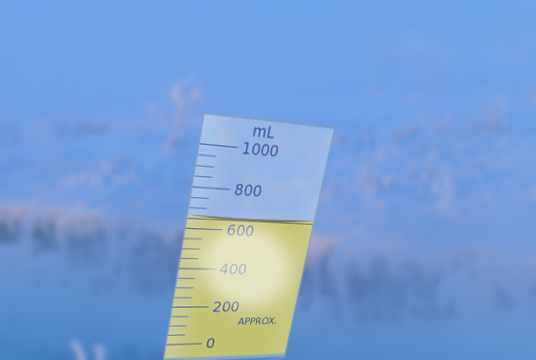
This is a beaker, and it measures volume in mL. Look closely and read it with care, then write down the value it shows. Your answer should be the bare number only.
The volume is 650
